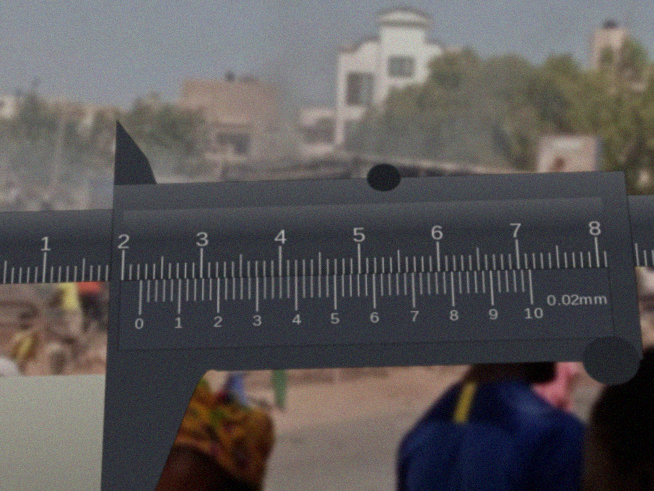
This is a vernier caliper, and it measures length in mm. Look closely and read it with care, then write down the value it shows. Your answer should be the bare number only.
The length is 22.4
